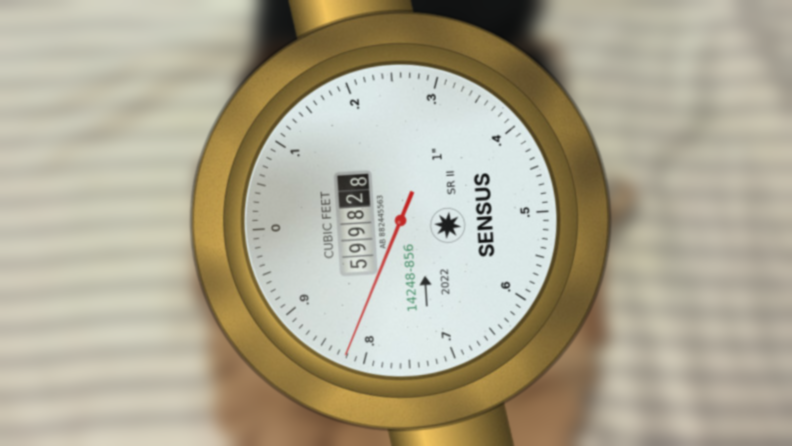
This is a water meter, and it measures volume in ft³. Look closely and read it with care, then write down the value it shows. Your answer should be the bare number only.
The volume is 599827.82
